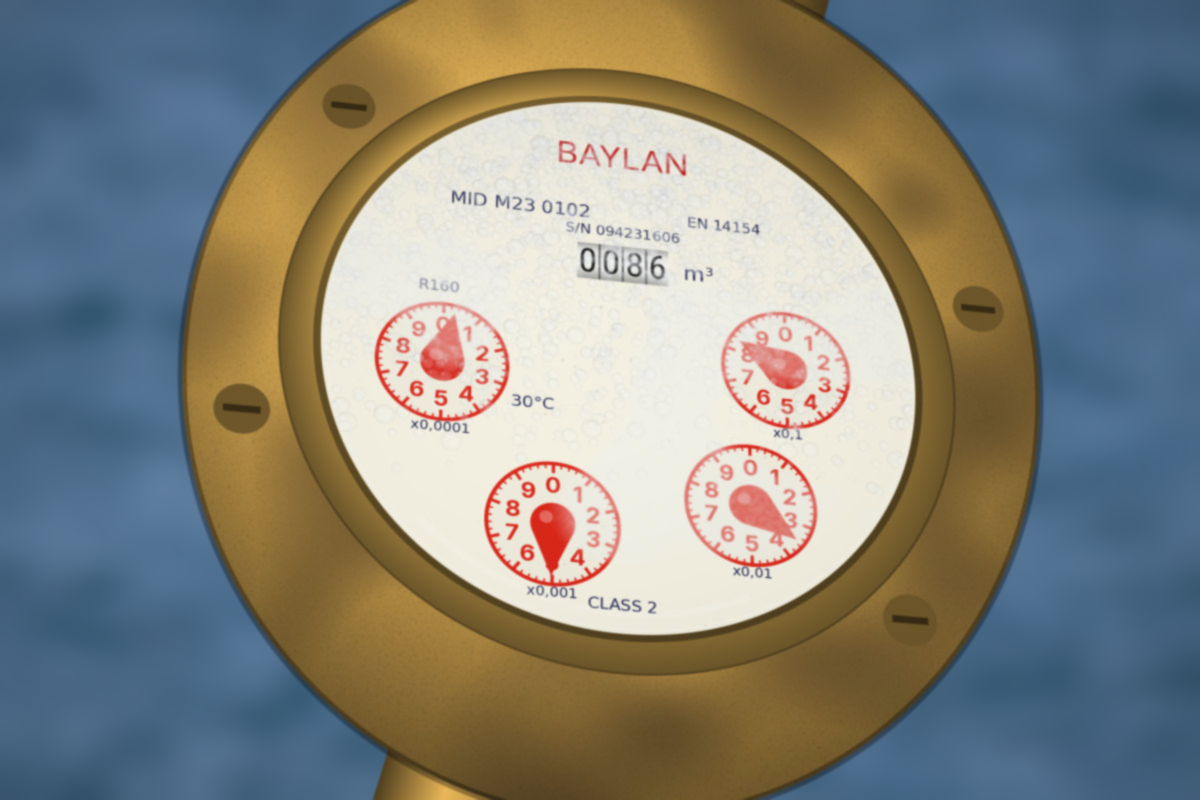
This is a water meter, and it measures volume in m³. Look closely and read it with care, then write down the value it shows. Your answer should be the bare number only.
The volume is 86.8350
